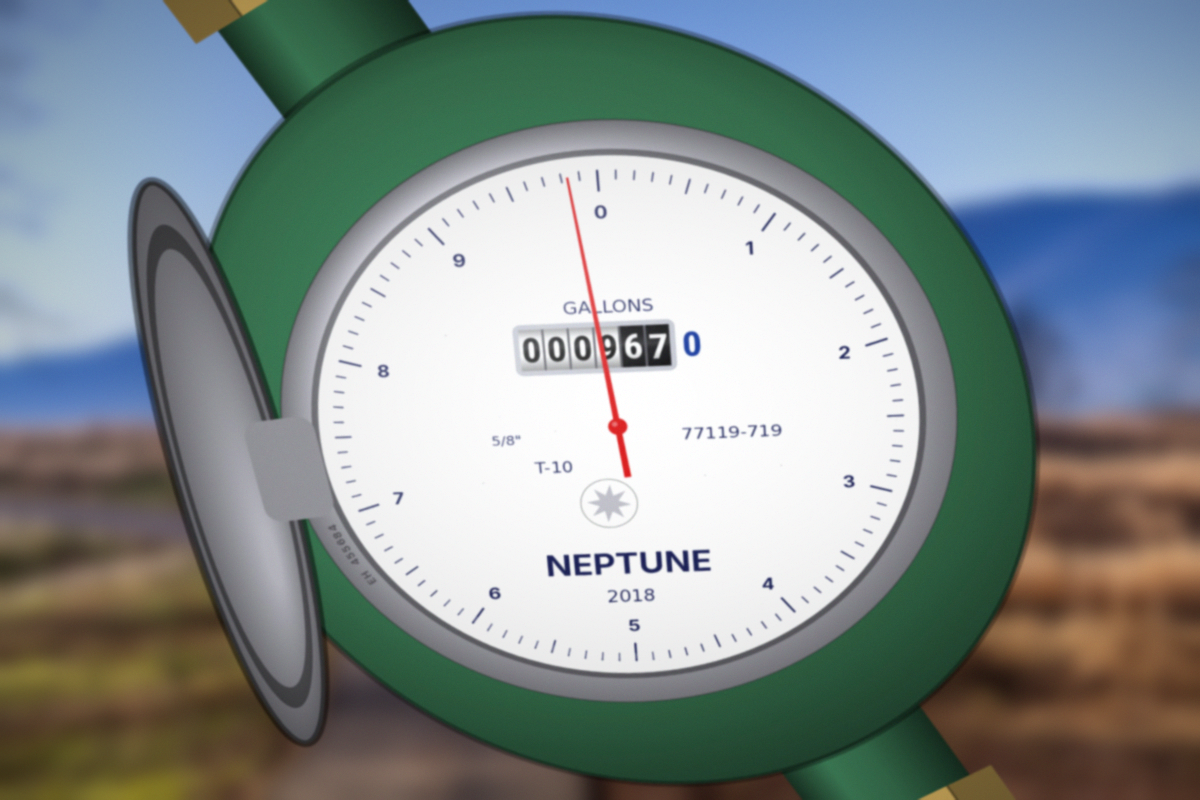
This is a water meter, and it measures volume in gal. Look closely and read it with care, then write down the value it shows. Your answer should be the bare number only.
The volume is 9669.8
